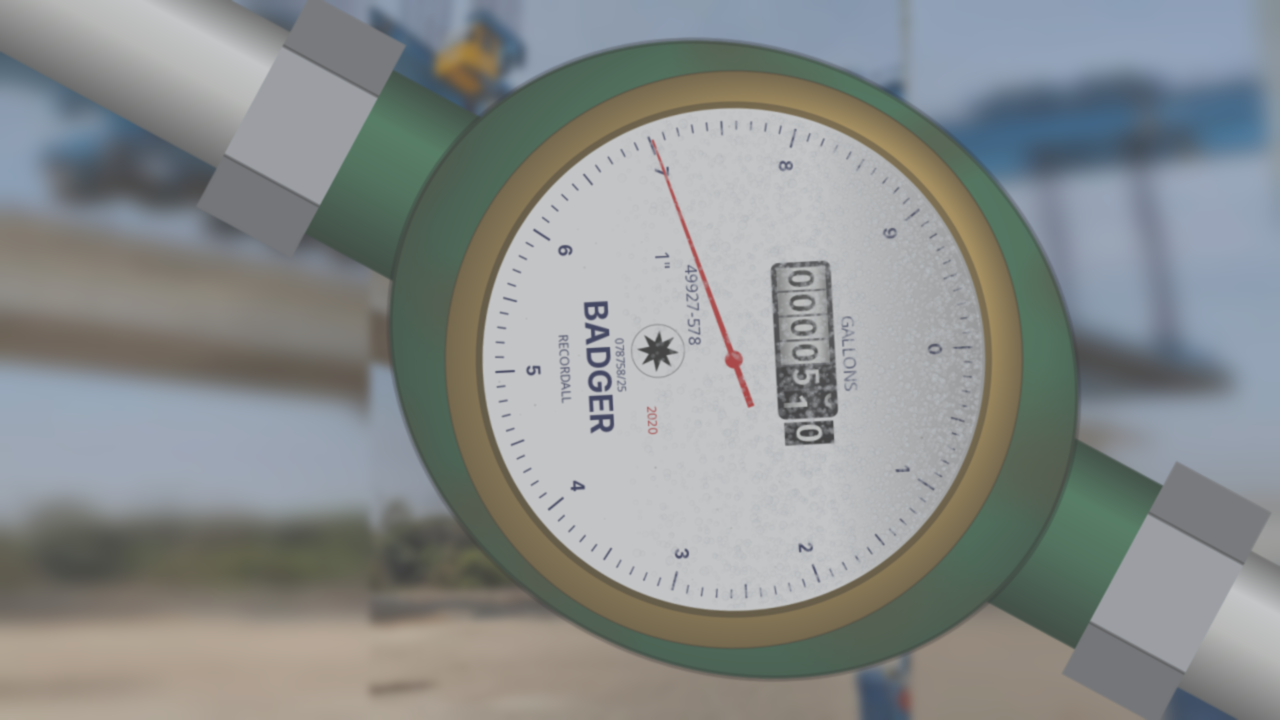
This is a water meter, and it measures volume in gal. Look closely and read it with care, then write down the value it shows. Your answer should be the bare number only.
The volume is 507.0
